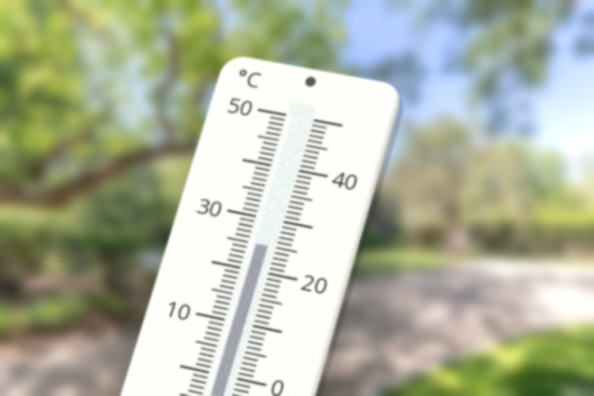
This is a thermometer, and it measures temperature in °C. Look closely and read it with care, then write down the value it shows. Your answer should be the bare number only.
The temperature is 25
